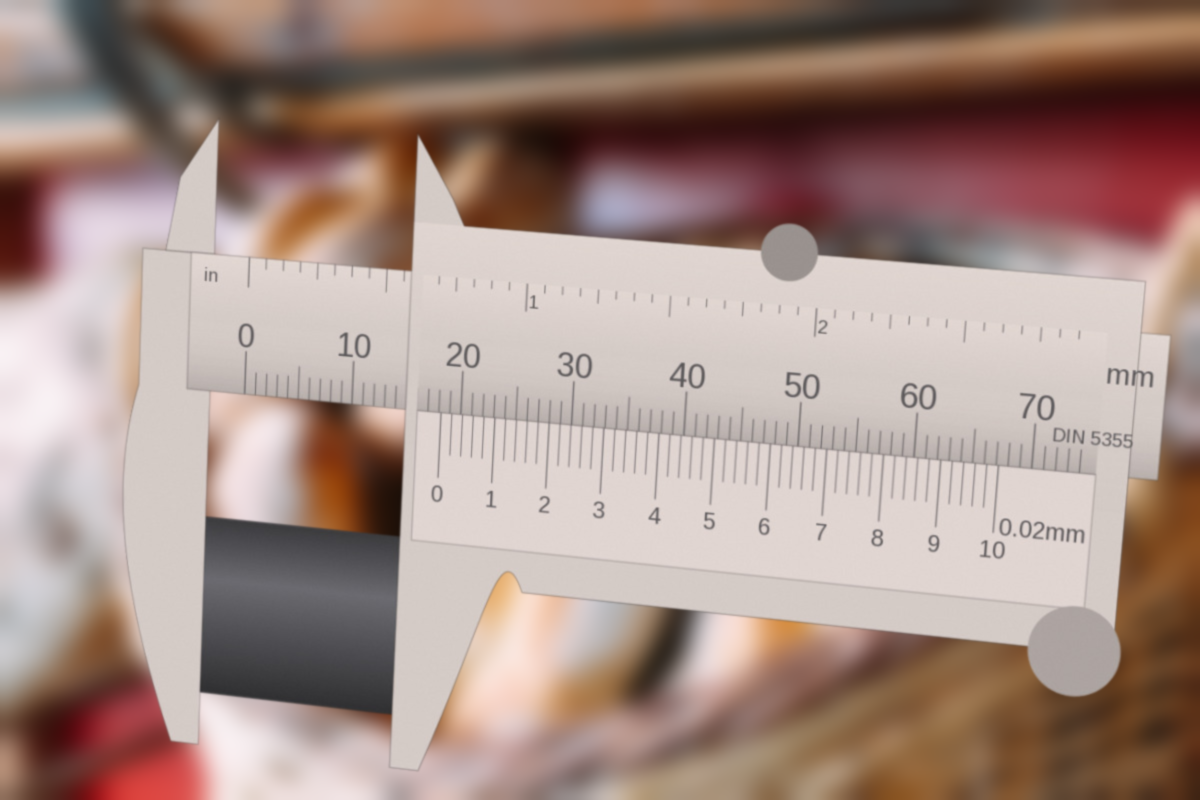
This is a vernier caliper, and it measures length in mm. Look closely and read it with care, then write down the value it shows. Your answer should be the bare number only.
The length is 18.2
